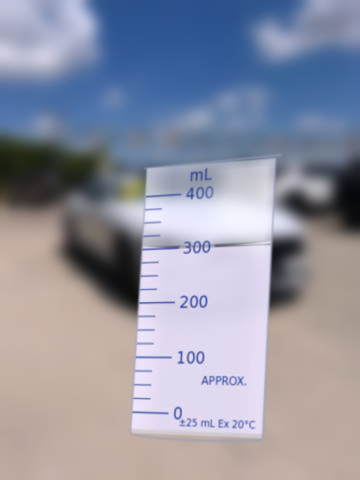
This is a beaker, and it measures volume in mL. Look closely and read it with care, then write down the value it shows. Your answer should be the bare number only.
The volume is 300
